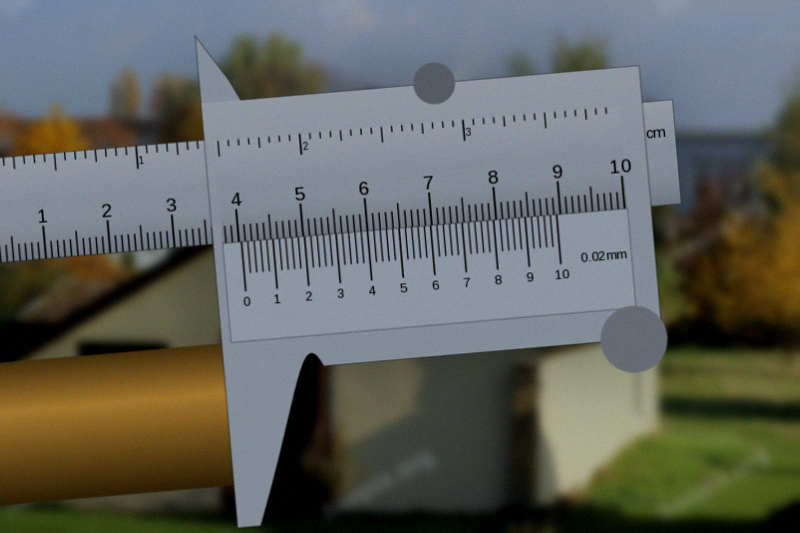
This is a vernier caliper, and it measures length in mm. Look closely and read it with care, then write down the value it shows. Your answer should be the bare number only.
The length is 40.4
